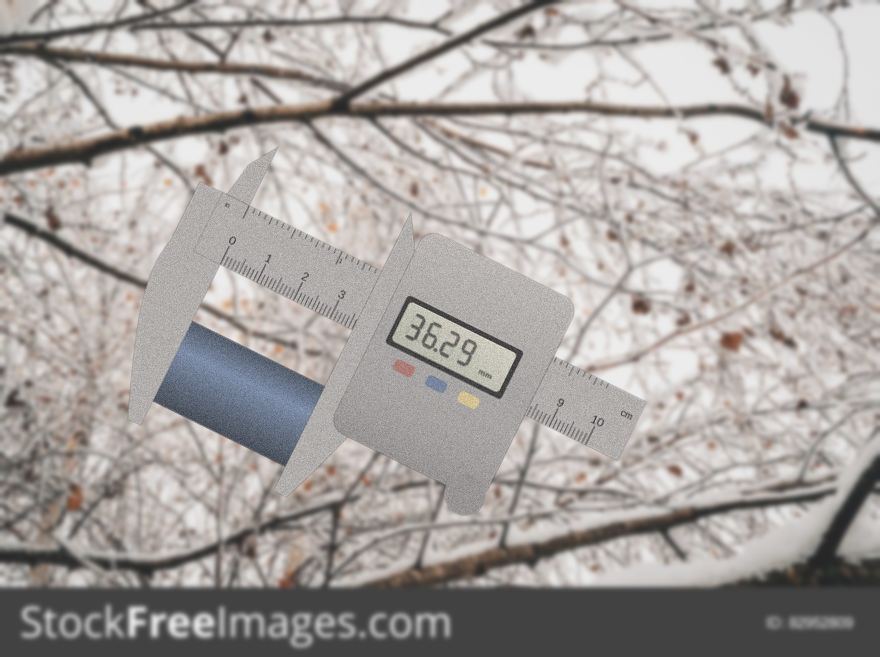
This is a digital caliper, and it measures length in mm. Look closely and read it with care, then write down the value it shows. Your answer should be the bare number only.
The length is 36.29
